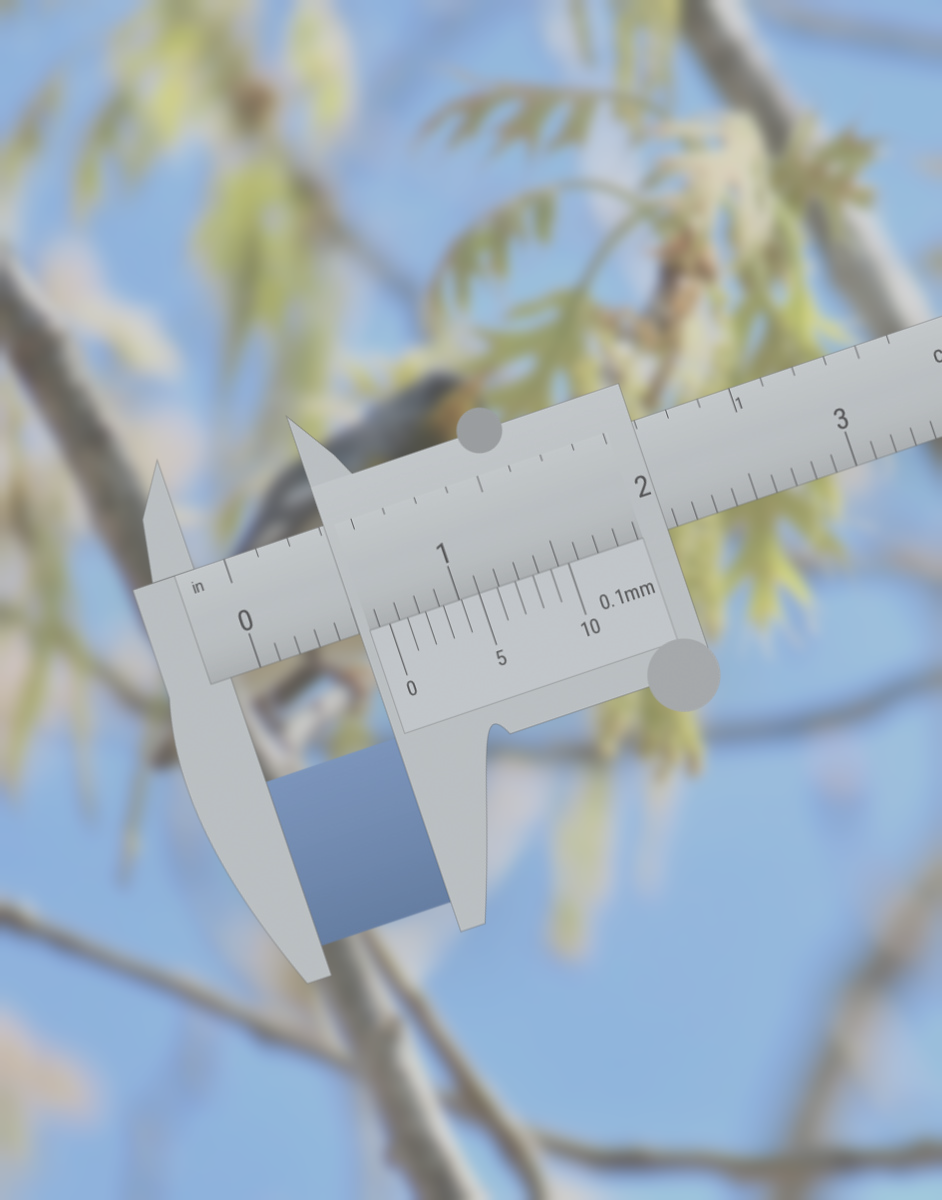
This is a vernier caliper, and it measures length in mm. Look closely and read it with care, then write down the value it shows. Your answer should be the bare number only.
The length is 6.5
